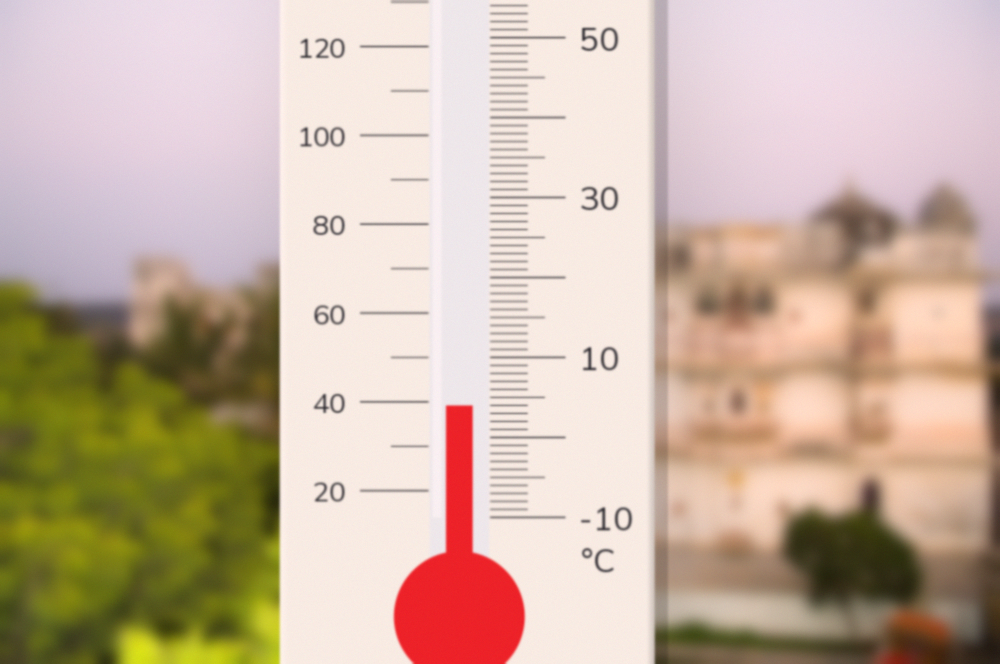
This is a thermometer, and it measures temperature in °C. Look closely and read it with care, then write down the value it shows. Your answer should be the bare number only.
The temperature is 4
